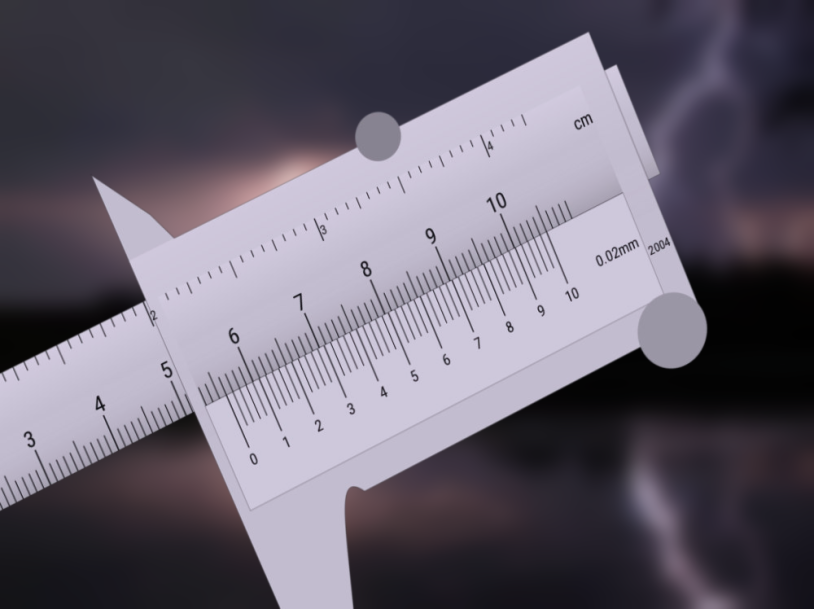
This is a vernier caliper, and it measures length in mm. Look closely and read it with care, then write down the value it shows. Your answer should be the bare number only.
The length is 56.0
